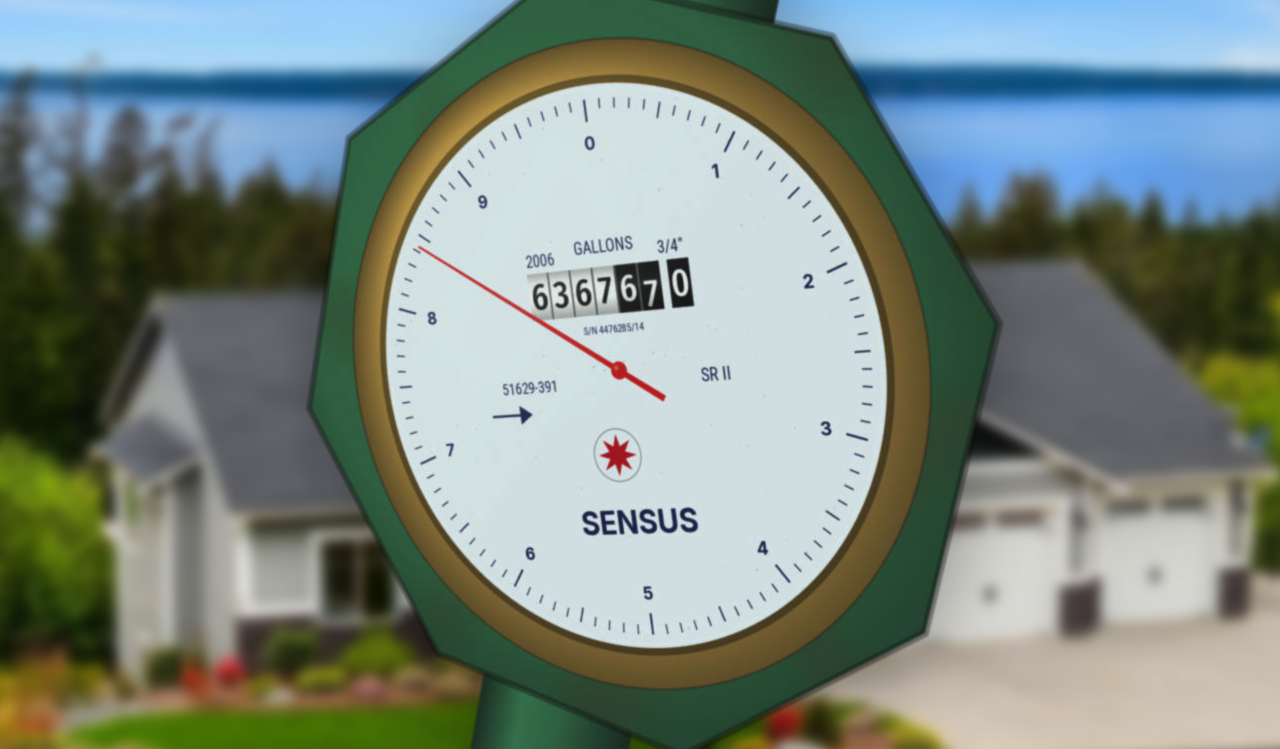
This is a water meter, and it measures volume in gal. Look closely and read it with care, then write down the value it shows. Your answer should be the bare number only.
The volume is 6367668.4
